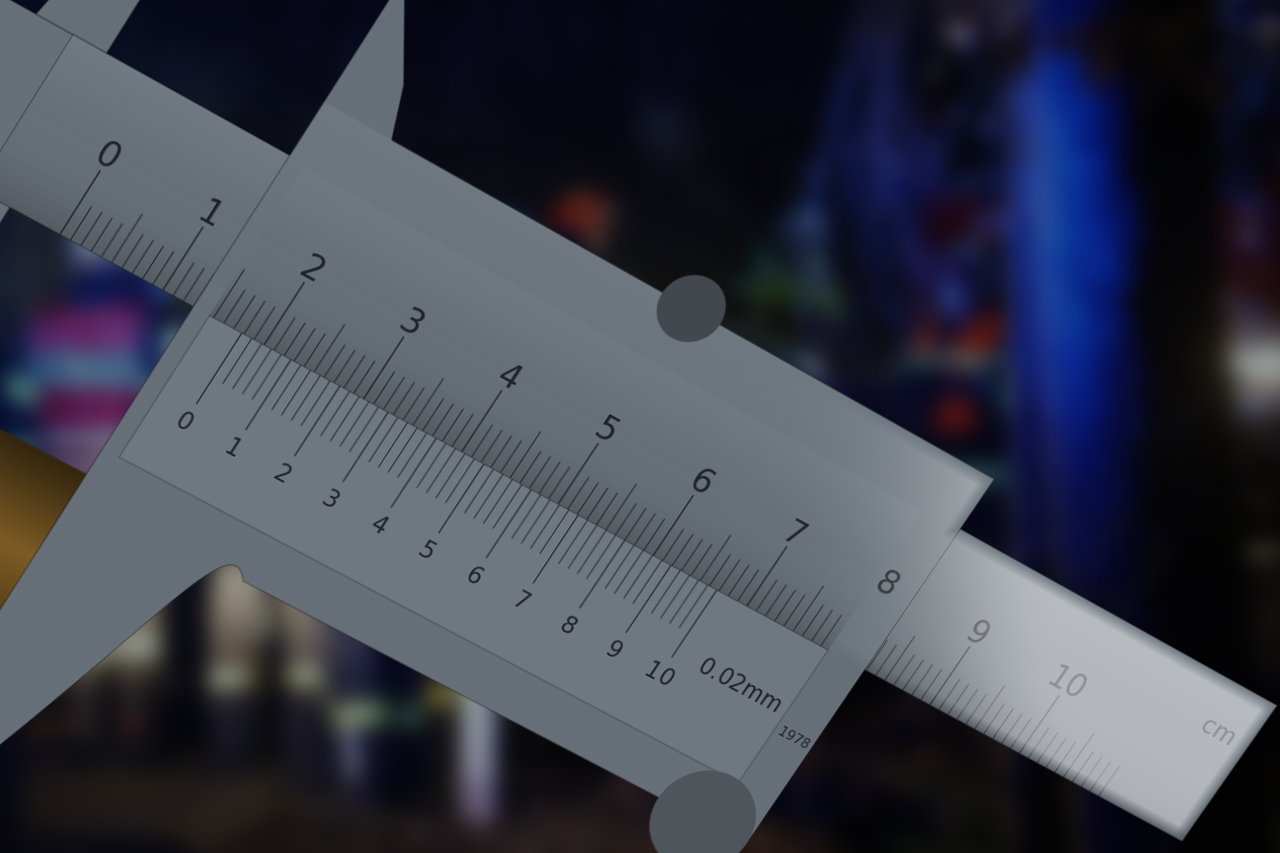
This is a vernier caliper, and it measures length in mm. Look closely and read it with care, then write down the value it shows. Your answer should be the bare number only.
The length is 17.8
